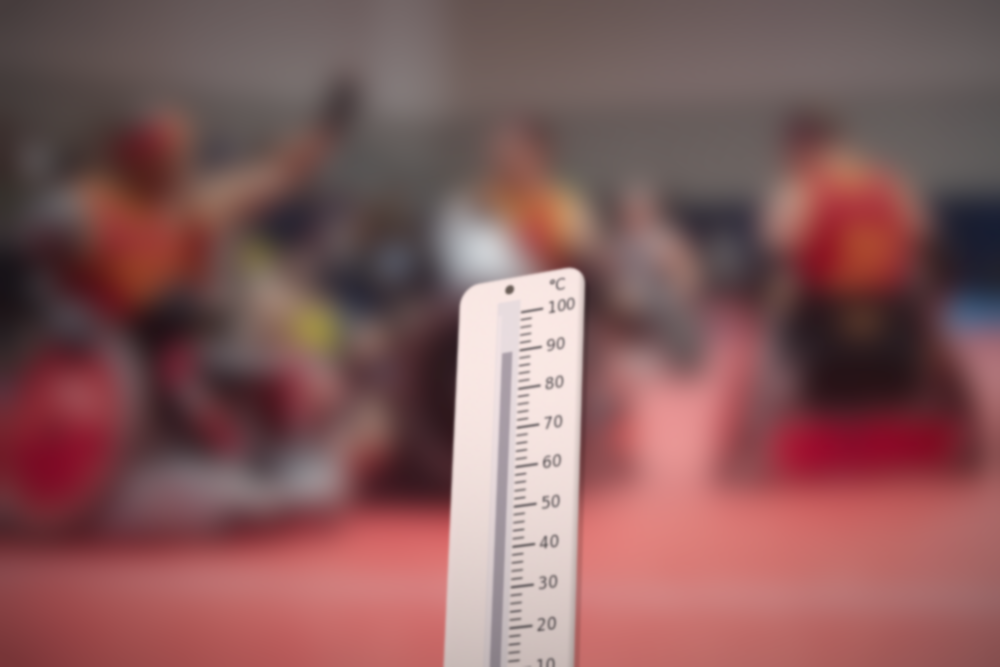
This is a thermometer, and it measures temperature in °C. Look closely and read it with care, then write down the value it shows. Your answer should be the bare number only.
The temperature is 90
